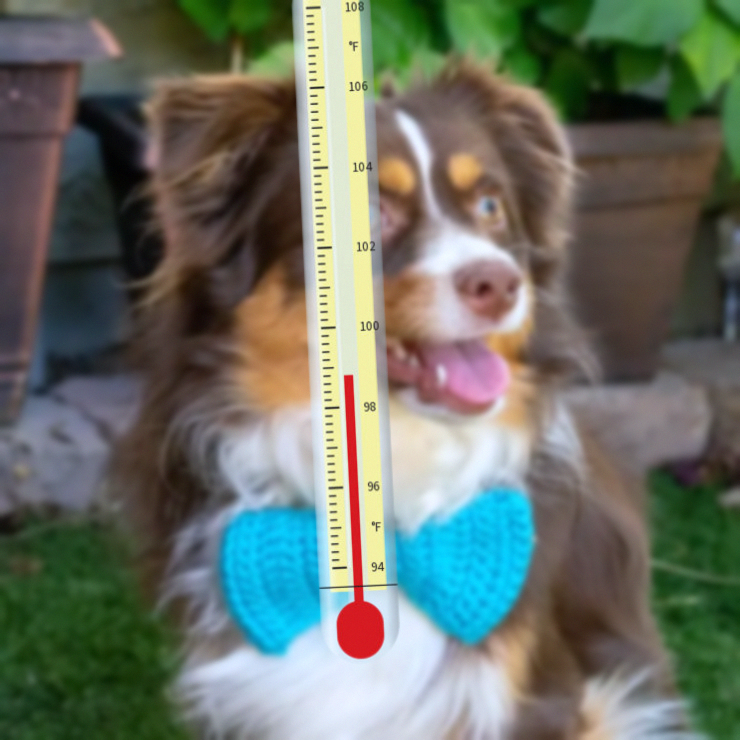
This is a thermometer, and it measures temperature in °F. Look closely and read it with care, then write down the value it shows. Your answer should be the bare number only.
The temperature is 98.8
